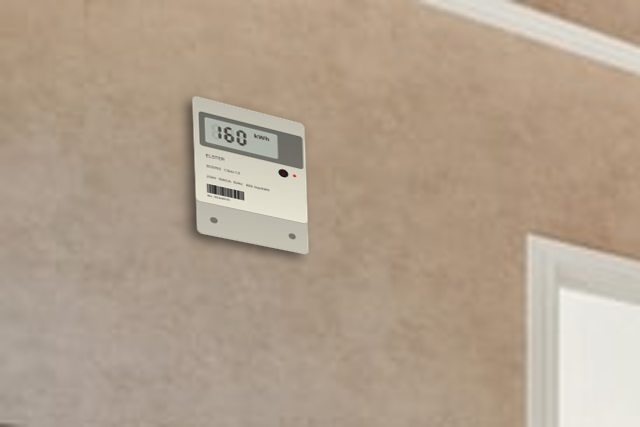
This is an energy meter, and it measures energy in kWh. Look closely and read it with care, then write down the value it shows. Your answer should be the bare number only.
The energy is 160
